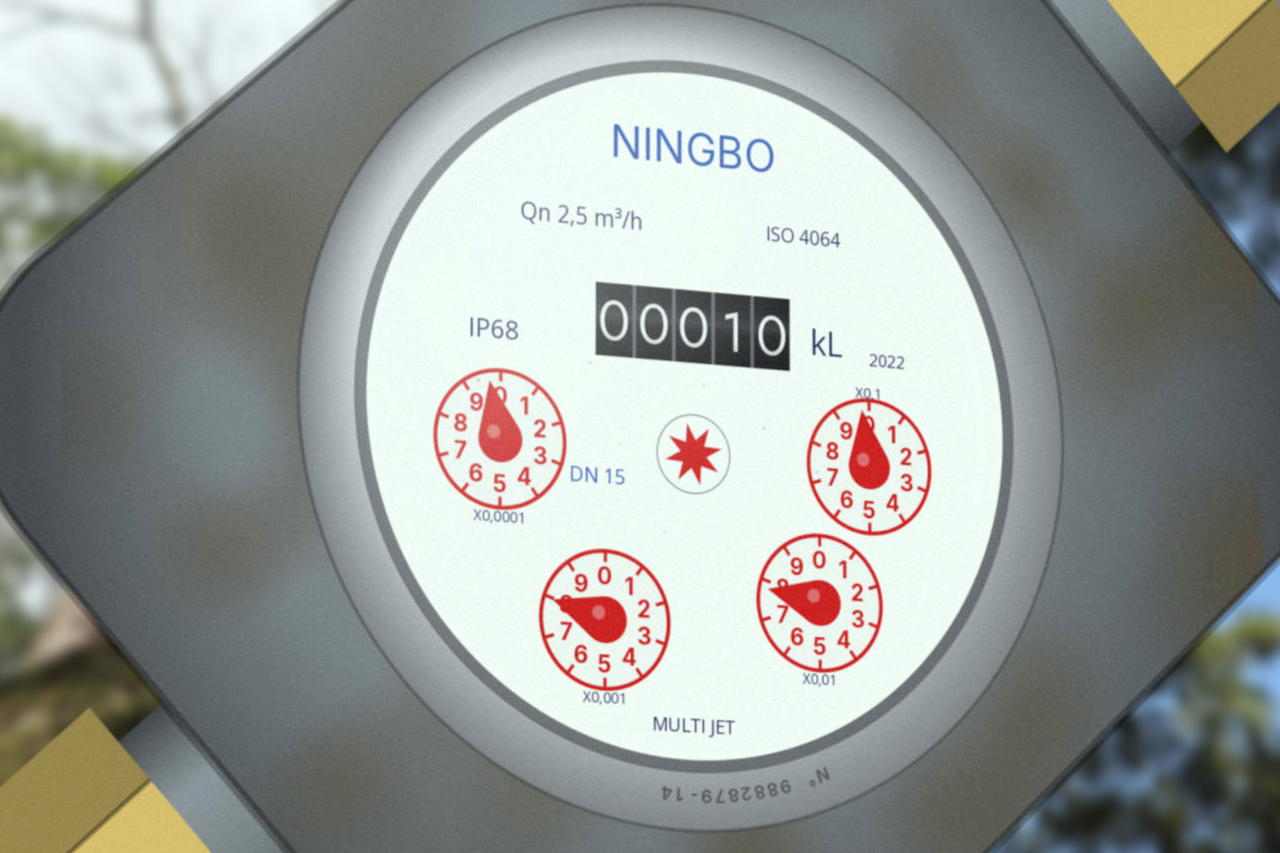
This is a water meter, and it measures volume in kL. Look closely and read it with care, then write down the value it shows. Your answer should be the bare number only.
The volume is 9.9779
